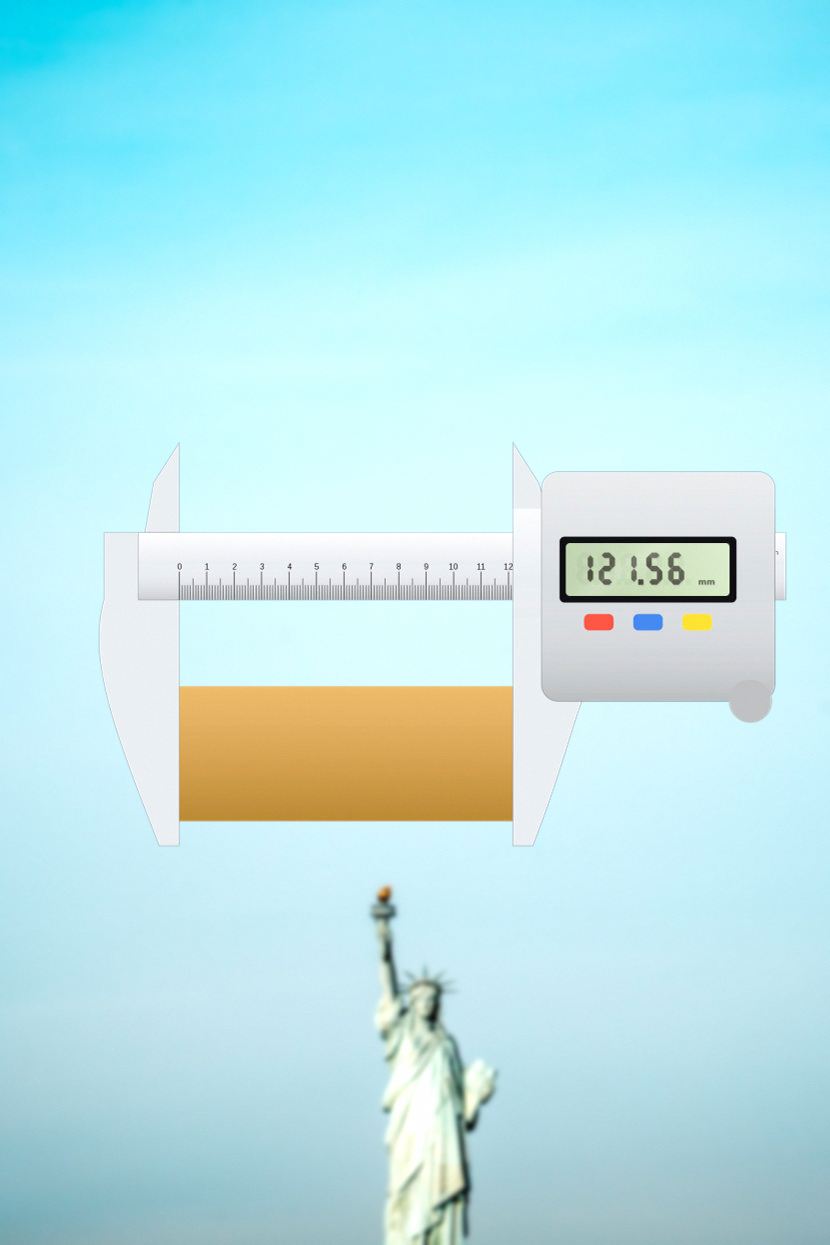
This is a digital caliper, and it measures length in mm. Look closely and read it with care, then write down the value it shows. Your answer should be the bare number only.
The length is 121.56
